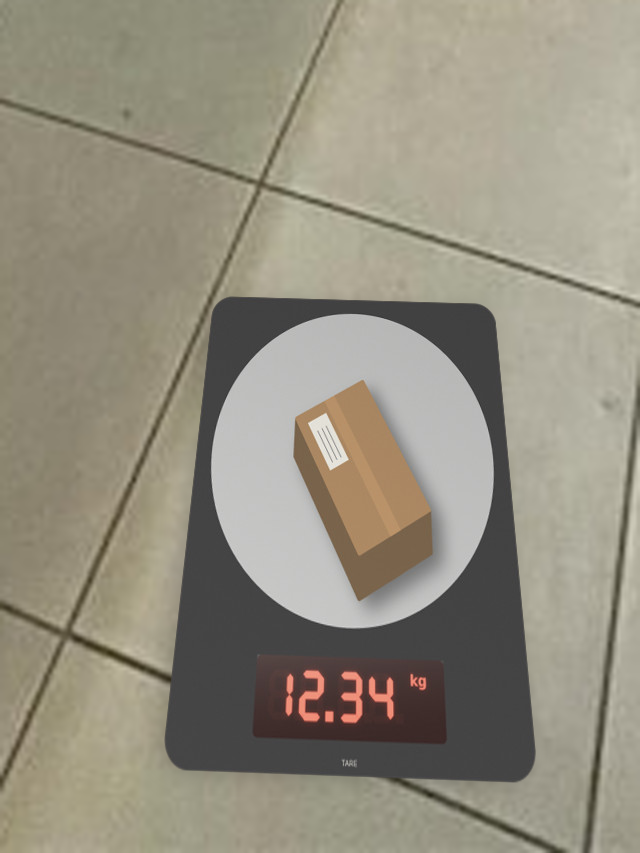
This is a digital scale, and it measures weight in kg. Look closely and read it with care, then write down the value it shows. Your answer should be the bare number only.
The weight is 12.34
